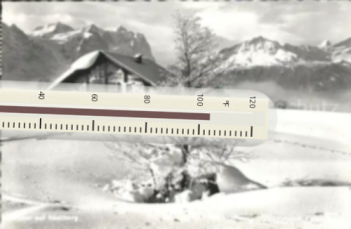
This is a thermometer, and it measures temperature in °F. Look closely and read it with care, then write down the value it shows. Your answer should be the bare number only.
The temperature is 104
